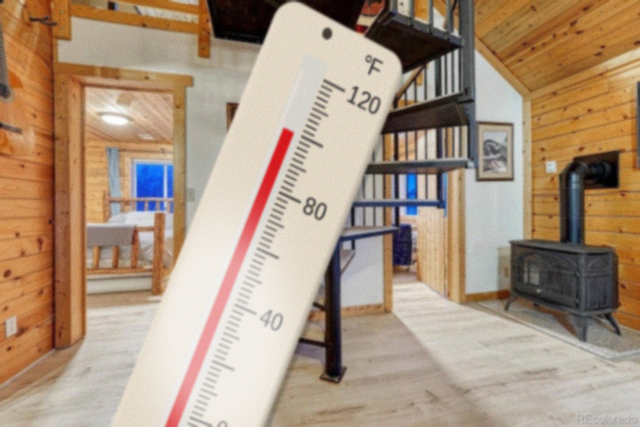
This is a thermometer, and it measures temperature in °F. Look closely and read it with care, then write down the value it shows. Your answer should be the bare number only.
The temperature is 100
